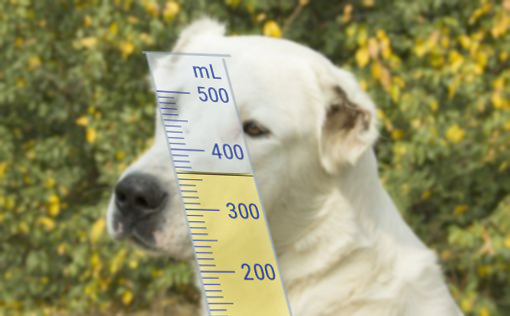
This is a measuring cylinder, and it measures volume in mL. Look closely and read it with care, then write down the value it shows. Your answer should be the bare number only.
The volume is 360
